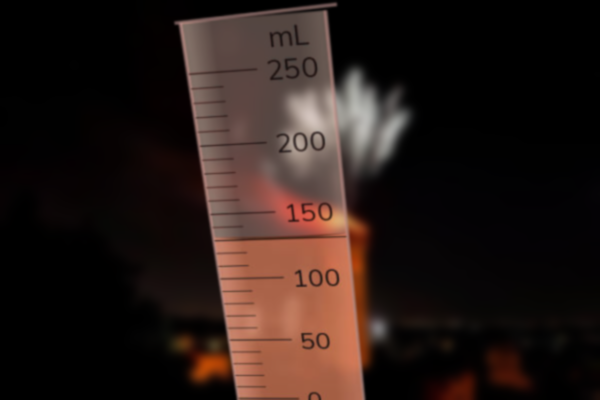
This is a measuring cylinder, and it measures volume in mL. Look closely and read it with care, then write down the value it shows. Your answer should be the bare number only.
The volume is 130
